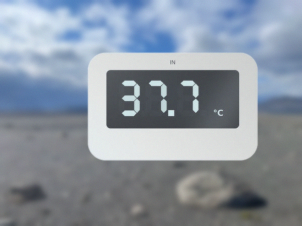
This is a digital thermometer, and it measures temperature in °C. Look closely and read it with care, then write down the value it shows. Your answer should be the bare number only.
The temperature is 37.7
